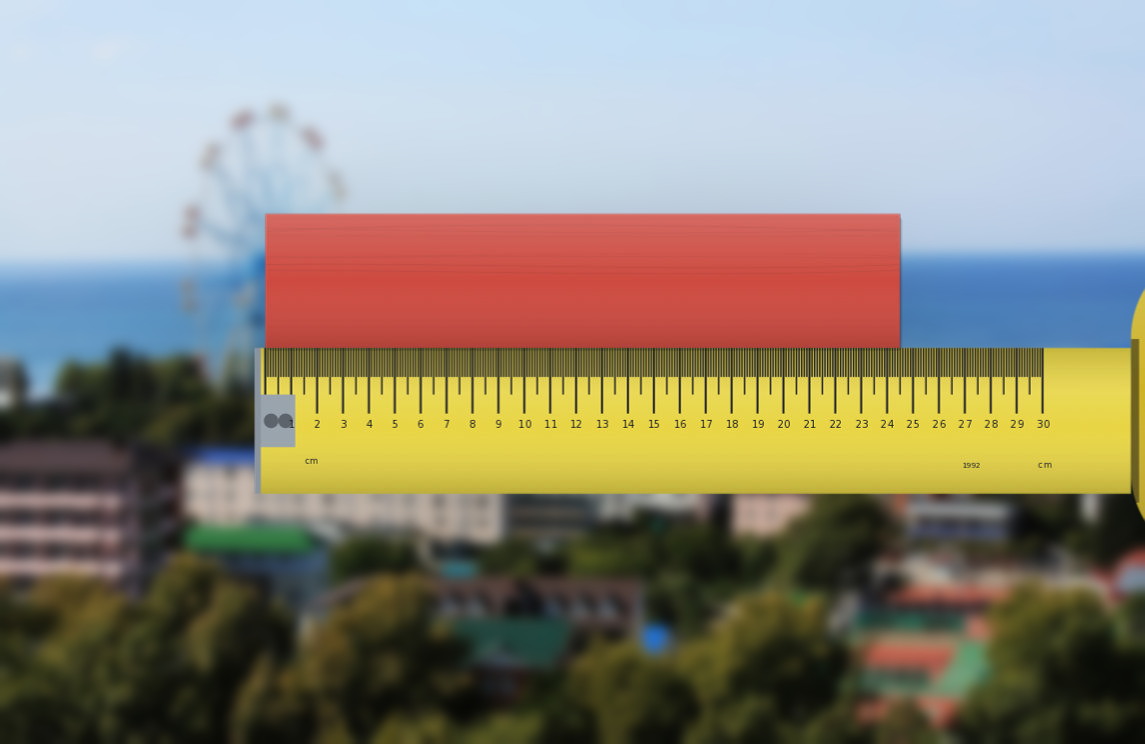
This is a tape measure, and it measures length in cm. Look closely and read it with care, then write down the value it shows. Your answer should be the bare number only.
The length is 24.5
